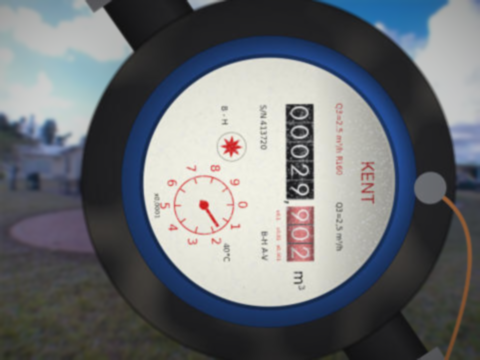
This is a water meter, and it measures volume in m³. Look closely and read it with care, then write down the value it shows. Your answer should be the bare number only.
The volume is 29.9021
